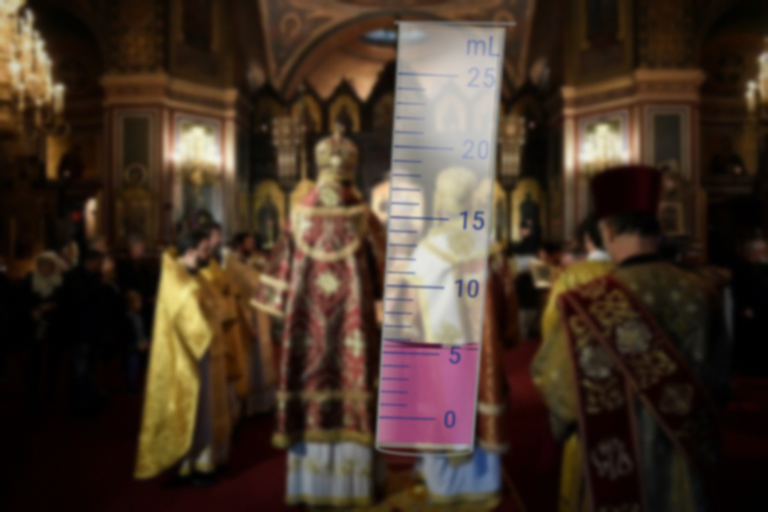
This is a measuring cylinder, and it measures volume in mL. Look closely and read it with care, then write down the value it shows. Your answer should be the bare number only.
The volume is 5.5
